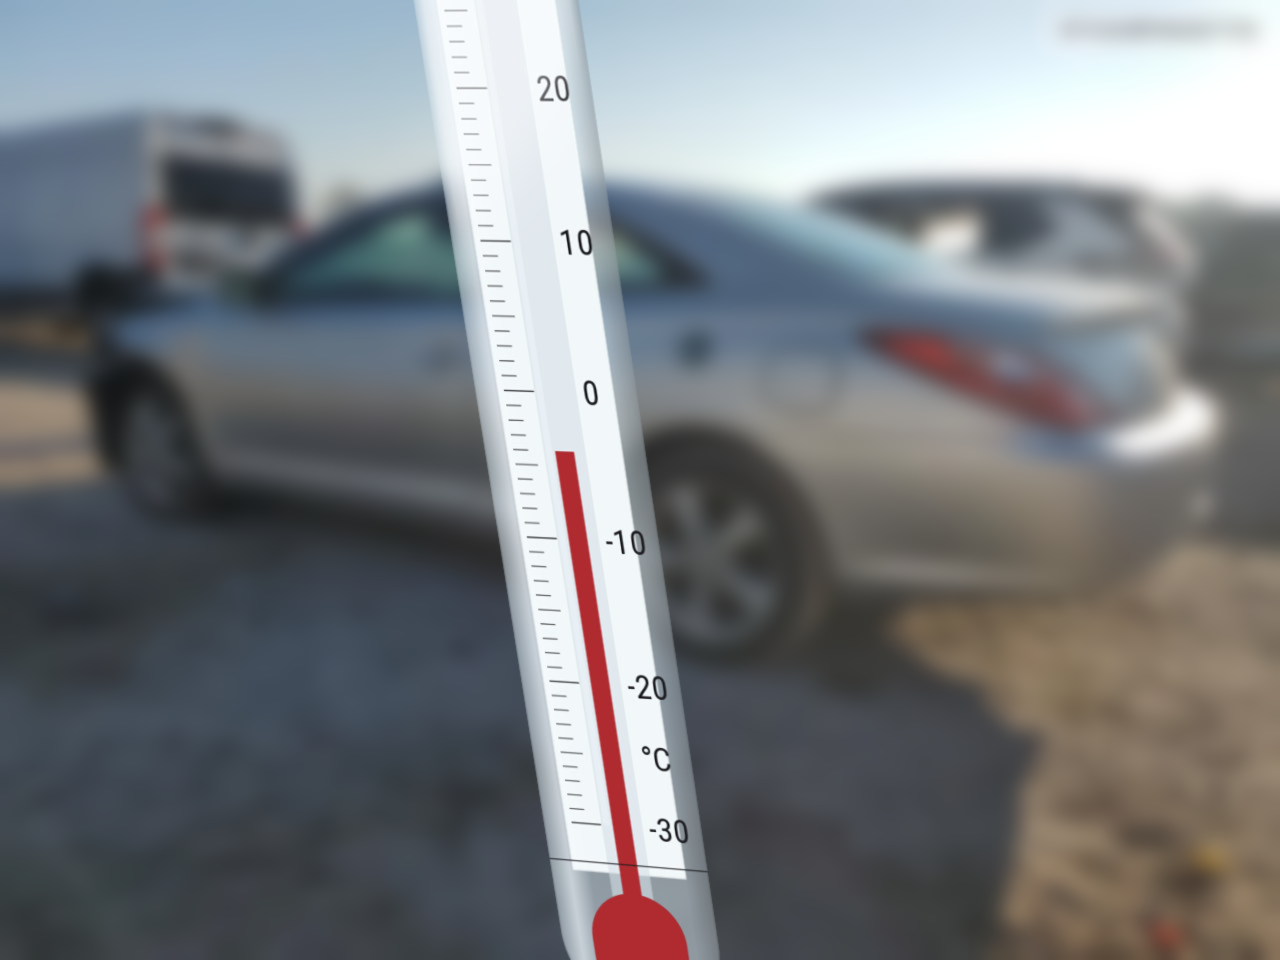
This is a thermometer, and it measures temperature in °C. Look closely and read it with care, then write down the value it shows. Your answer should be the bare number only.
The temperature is -4
